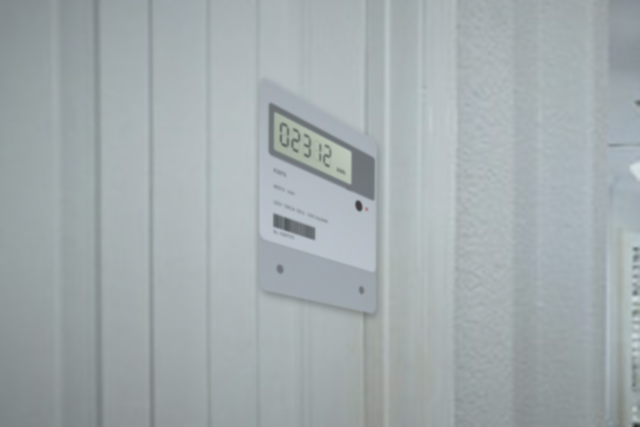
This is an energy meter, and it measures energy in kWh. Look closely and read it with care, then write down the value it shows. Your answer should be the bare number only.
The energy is 2312
